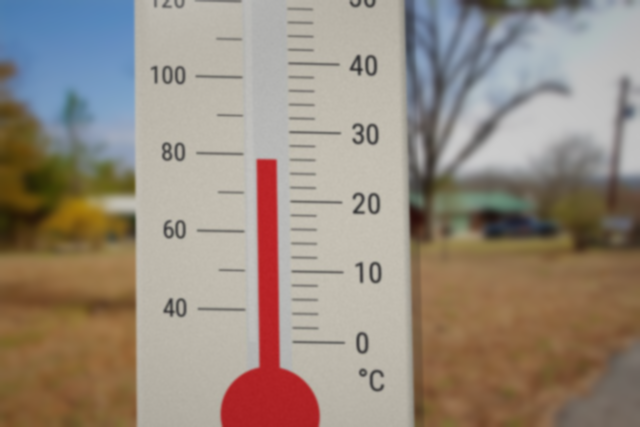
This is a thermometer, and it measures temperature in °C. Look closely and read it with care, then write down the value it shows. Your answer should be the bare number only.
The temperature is 26
